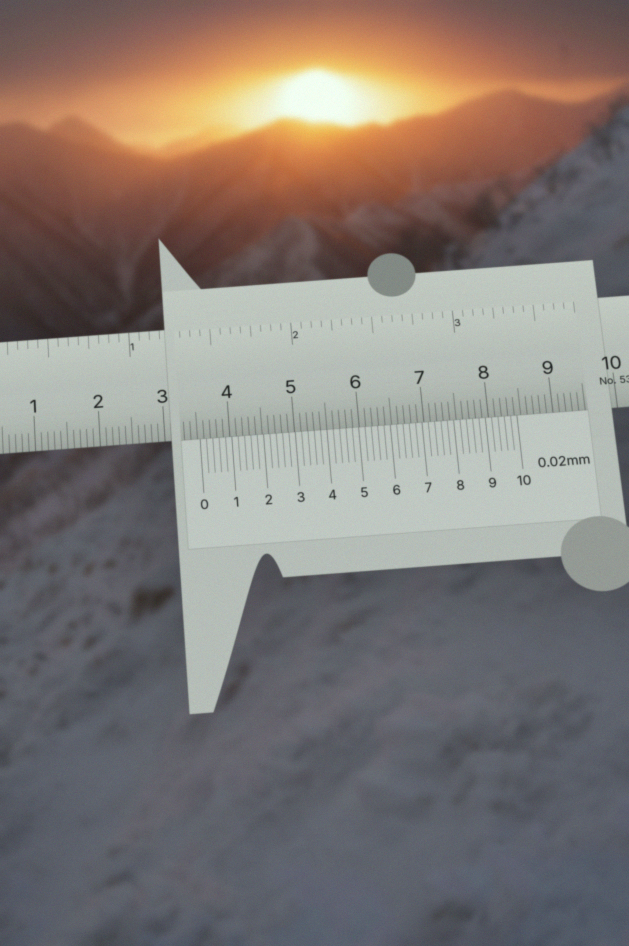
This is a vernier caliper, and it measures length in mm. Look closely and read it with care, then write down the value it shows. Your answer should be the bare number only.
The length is 35.4
